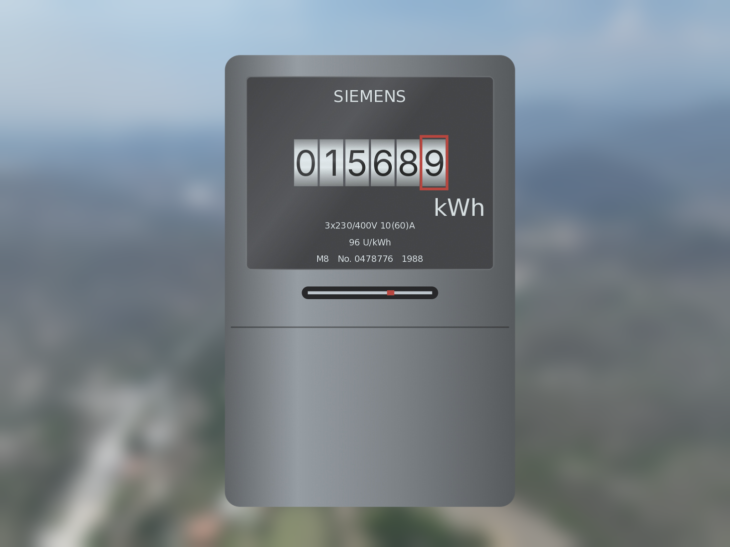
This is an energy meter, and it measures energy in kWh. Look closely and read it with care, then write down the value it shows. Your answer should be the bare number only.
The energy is 1568.9
